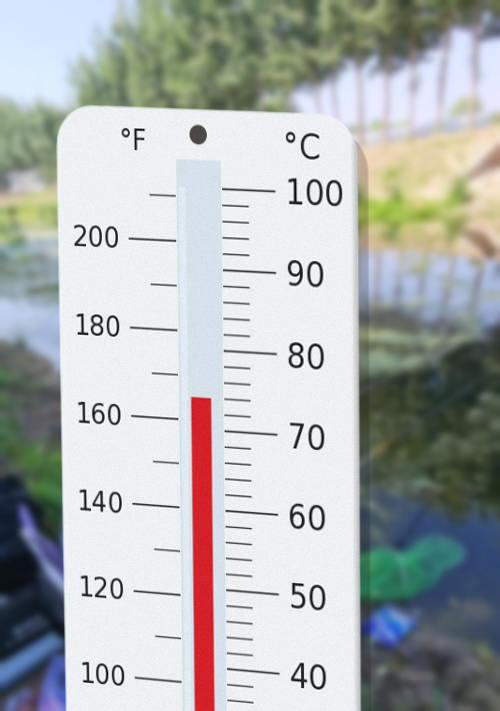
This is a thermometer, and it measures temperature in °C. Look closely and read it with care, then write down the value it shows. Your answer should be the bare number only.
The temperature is 74
